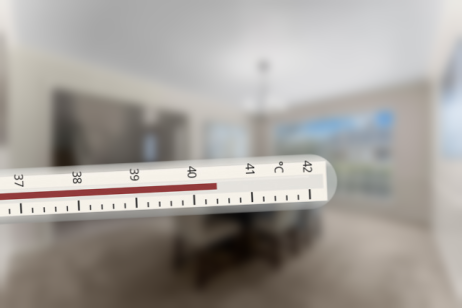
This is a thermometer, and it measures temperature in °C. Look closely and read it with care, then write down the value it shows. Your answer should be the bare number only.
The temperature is 40.4
